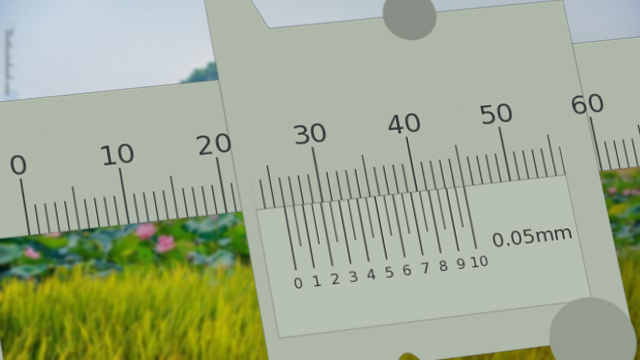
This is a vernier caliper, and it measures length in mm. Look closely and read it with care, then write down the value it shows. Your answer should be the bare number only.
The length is 26.0
